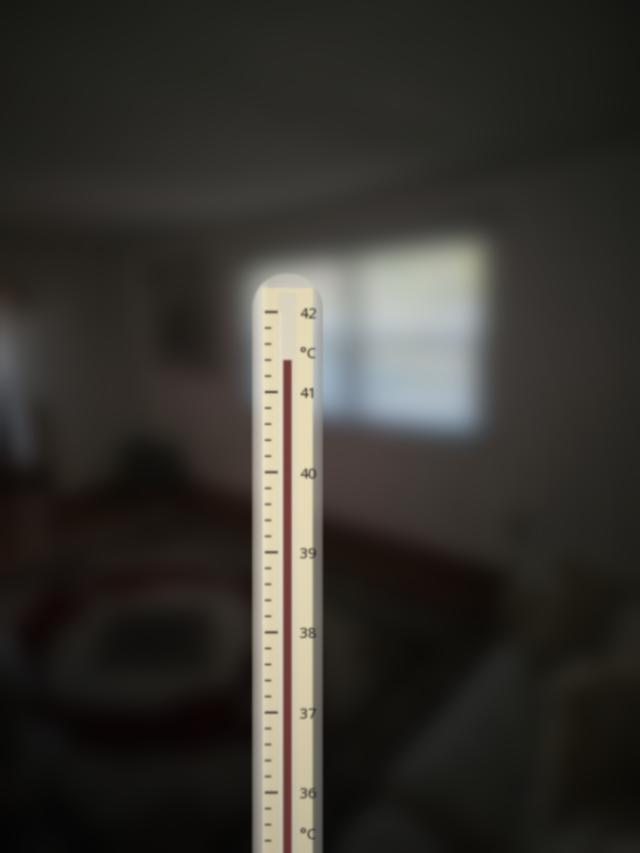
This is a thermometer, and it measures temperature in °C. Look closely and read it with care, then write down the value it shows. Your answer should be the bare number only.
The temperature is 41.4
